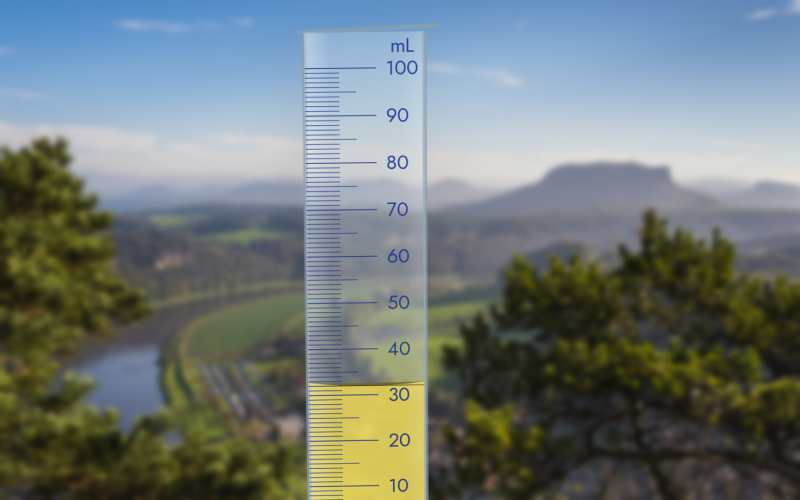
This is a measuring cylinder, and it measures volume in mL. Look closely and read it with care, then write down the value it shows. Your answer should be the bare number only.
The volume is 32
